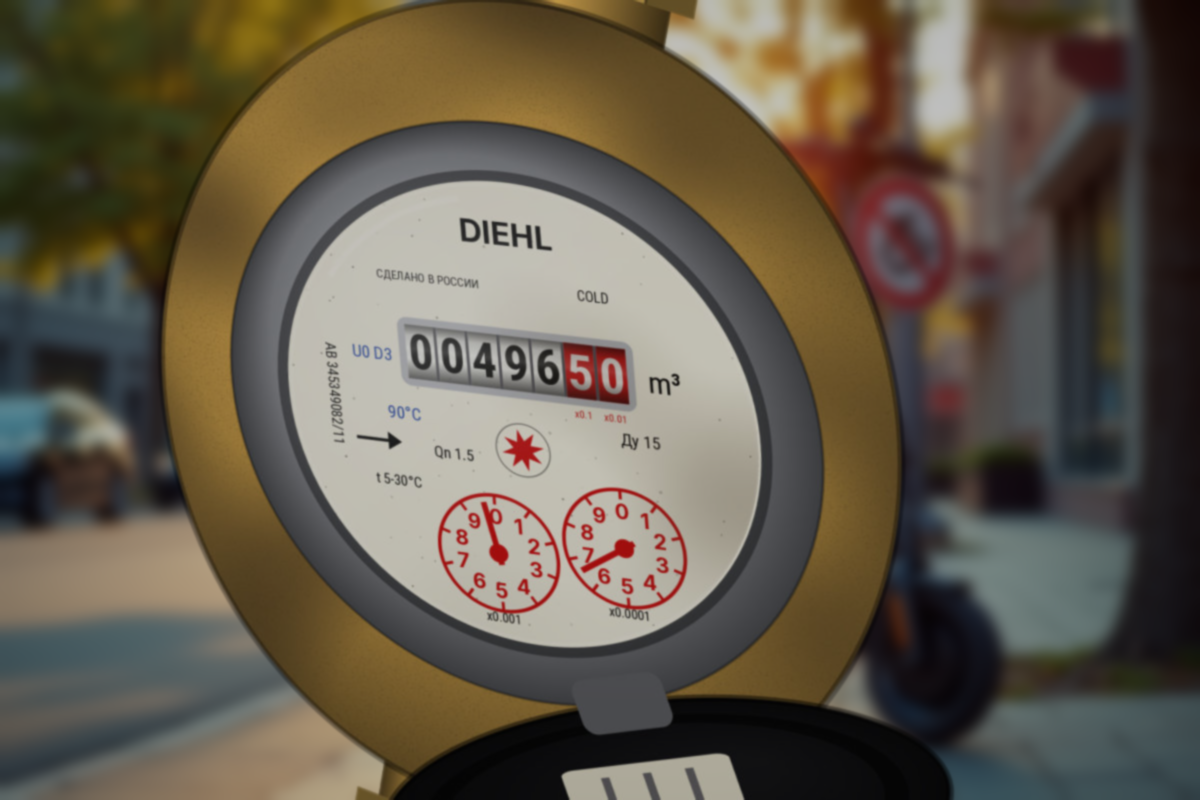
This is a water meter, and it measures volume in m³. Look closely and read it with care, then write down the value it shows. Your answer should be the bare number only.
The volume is 496.4996
